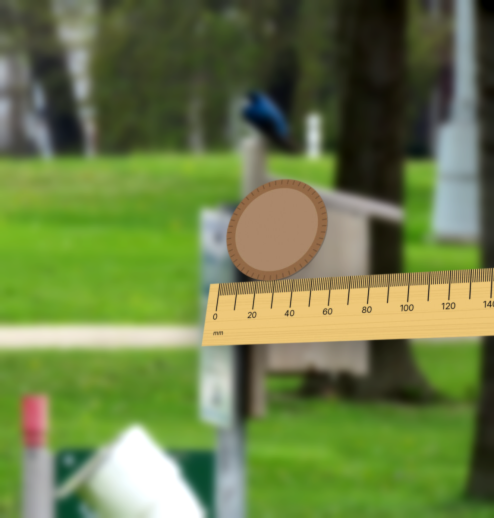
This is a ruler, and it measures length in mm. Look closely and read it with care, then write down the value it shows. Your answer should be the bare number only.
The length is 55
